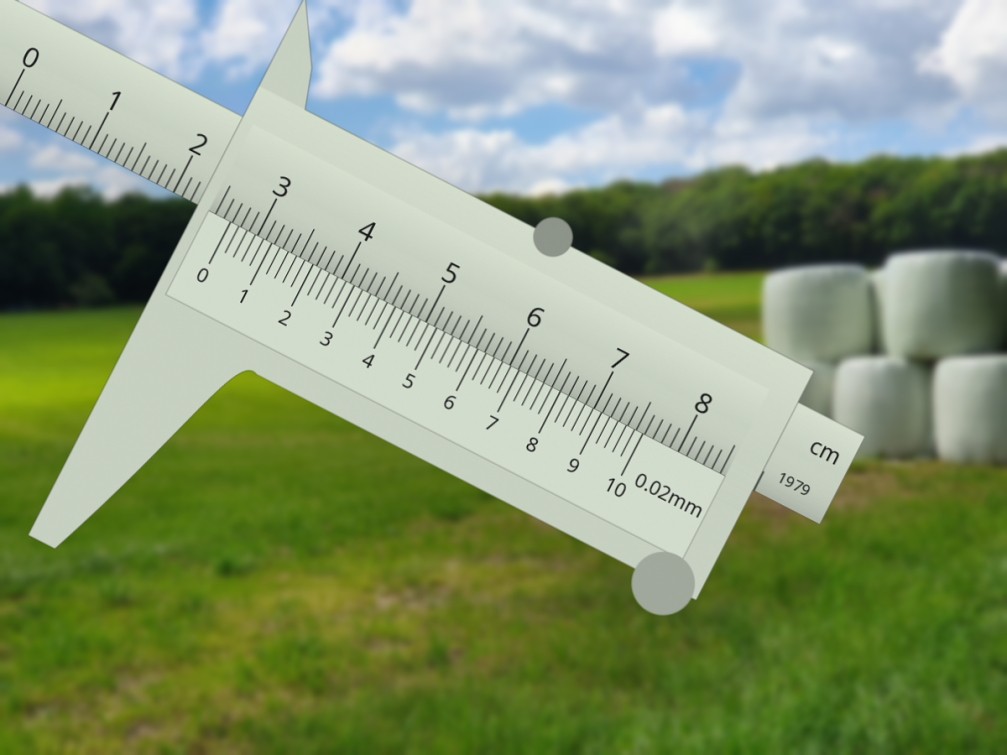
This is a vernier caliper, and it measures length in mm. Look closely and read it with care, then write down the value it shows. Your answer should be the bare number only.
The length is 26.8
